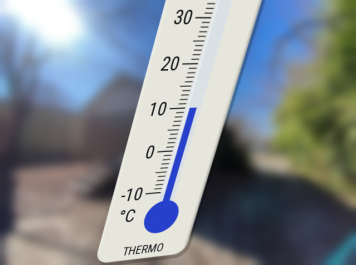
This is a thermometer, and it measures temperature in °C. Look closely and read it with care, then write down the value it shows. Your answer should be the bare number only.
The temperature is 10
